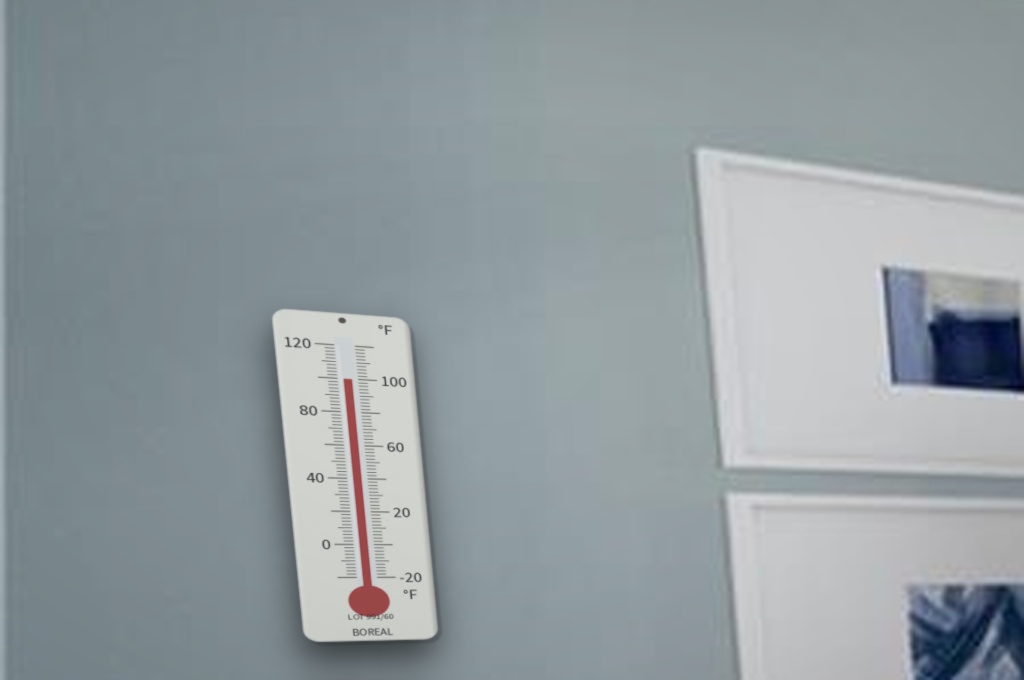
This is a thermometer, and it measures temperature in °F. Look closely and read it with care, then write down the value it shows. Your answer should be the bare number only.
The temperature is 100
